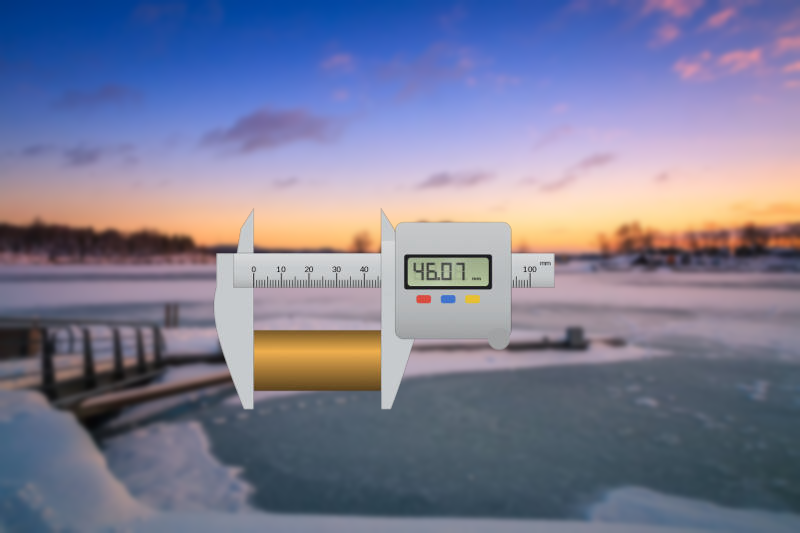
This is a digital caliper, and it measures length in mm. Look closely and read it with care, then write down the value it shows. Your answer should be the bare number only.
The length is 46.07
